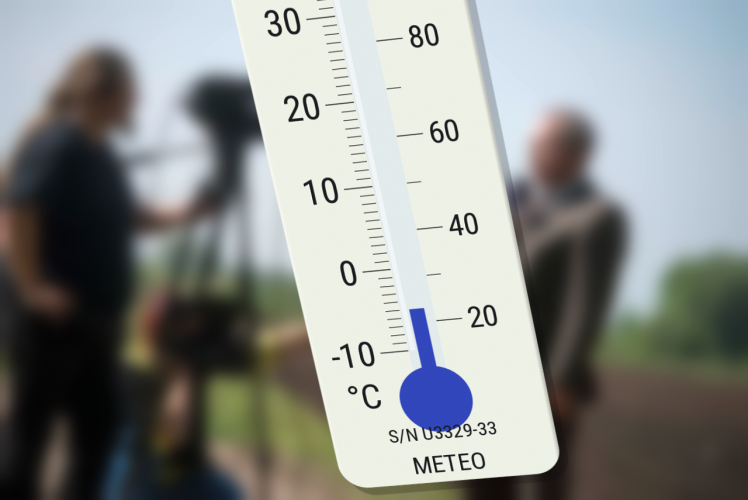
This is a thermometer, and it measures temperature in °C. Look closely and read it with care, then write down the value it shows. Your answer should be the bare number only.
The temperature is -5
